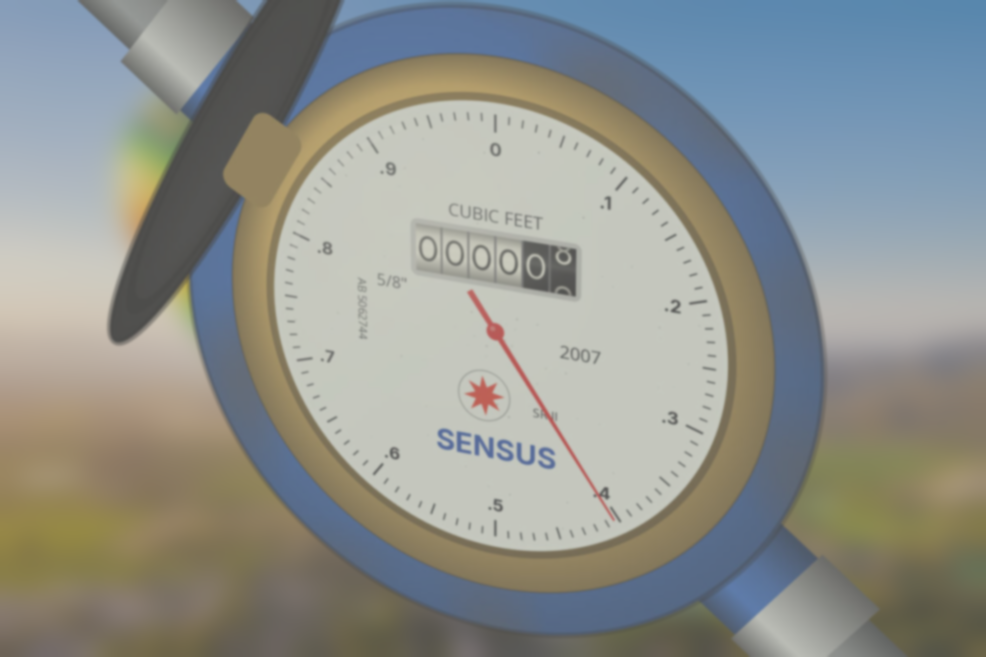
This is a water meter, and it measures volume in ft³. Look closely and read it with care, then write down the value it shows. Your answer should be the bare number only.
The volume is 8.40
